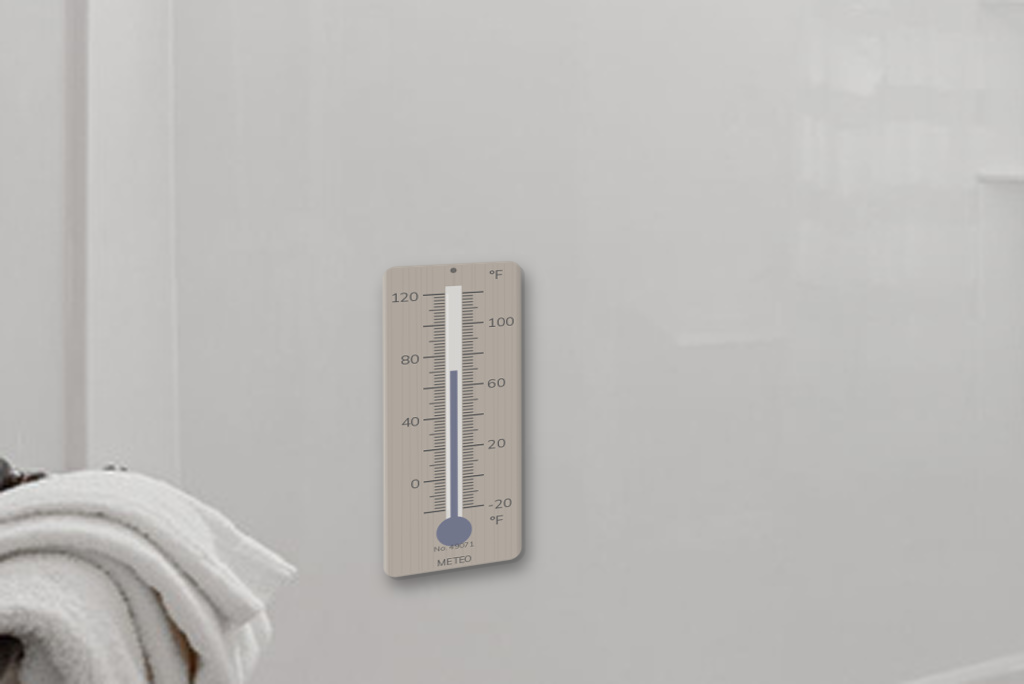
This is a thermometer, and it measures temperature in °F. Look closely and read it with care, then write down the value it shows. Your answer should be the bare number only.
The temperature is 70
